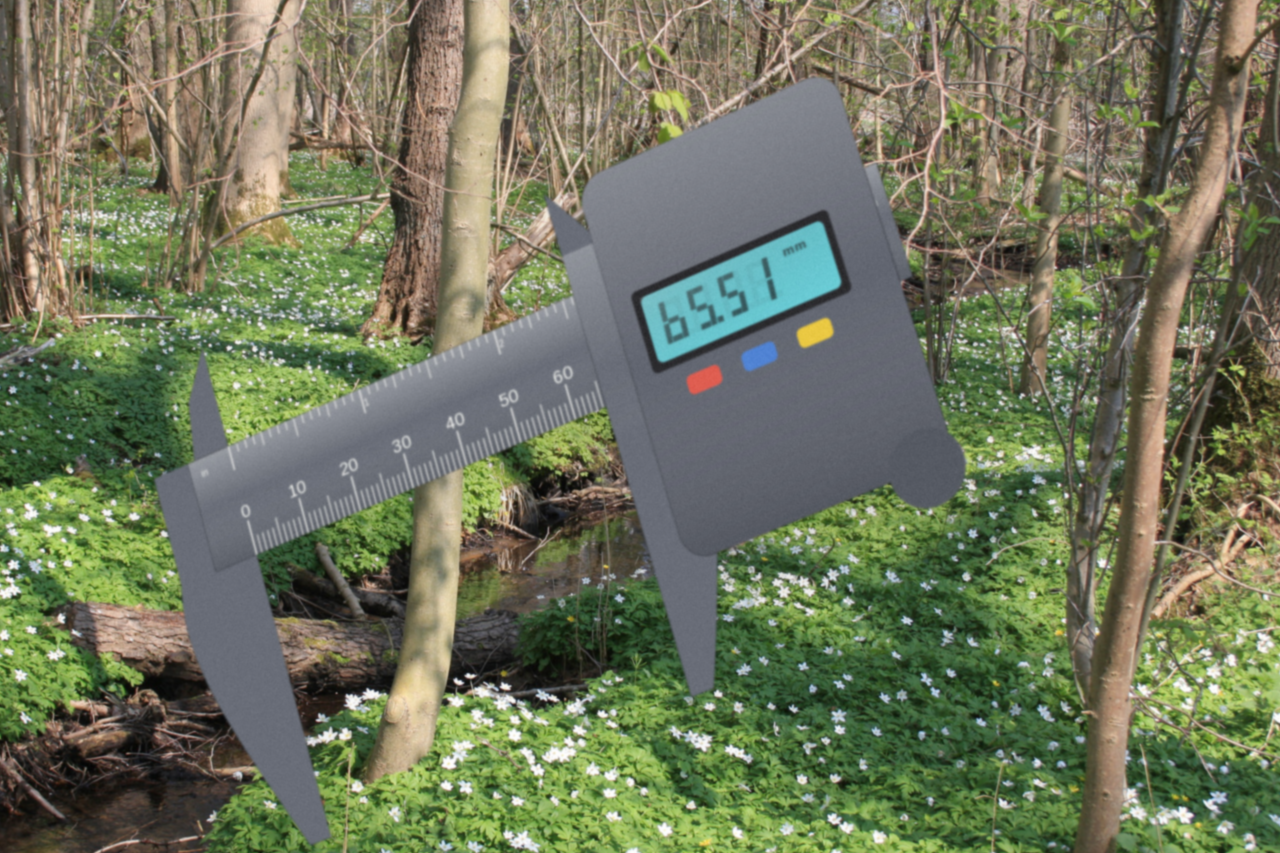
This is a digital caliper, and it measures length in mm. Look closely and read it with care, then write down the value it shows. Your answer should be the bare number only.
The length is 65.51
